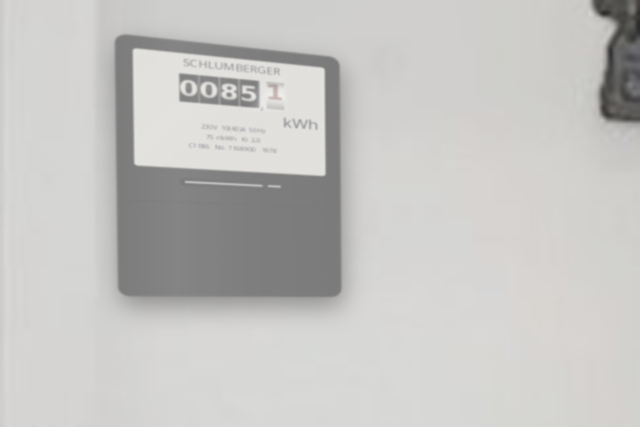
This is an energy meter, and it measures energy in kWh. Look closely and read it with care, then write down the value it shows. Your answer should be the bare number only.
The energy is 85.1
